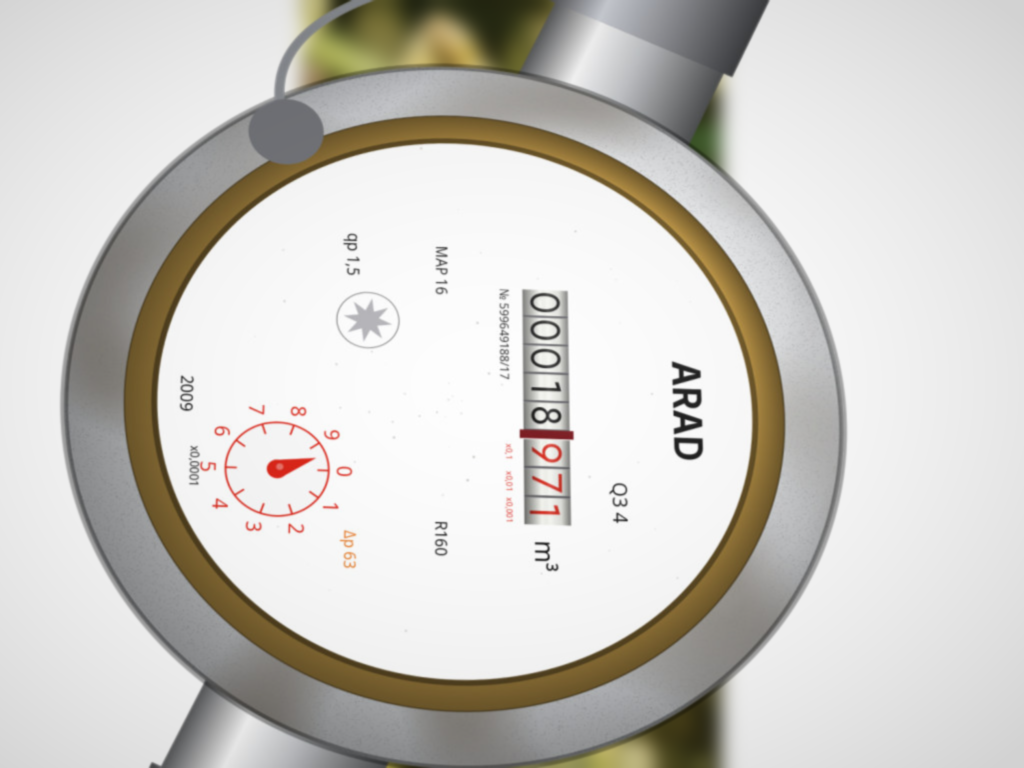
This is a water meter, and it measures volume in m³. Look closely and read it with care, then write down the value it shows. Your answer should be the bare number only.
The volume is 18.9709
